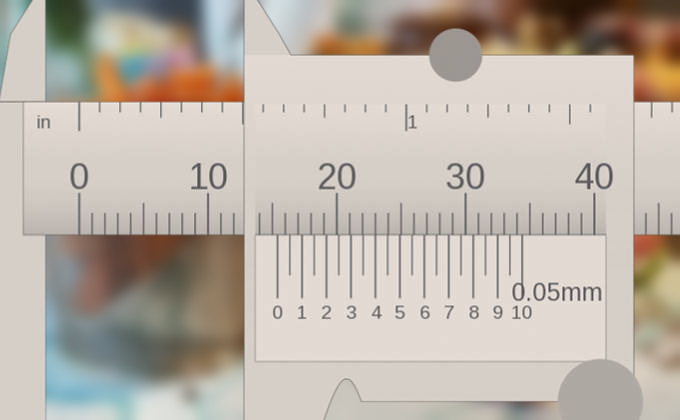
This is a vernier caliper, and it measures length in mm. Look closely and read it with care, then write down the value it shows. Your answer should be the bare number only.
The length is 15.4
